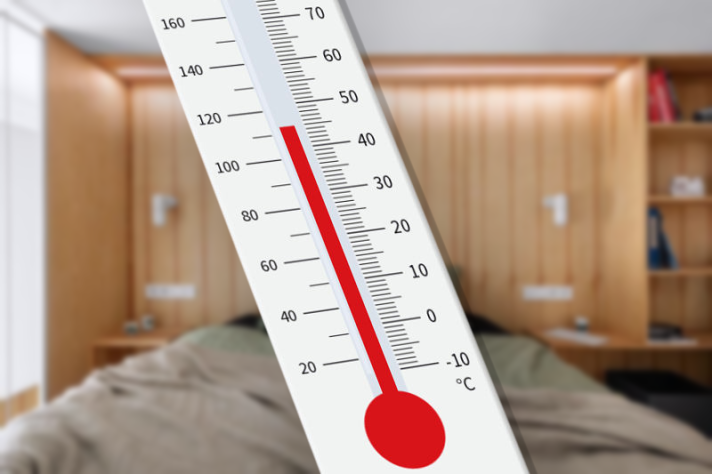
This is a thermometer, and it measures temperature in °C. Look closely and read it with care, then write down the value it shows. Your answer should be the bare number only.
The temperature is 45
